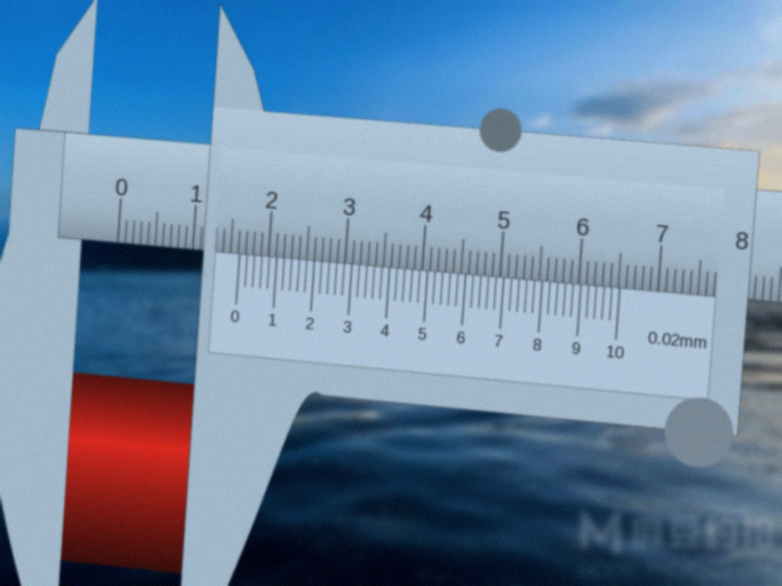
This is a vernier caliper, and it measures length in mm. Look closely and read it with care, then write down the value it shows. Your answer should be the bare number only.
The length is 16.2
